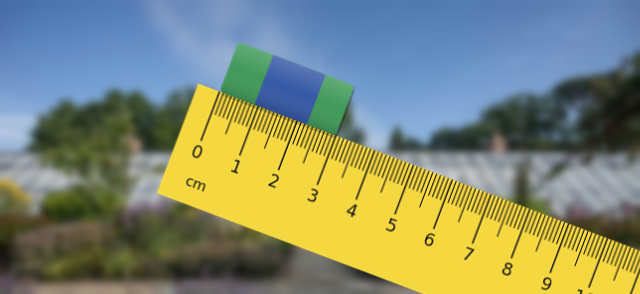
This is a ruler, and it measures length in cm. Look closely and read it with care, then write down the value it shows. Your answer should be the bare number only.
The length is 3
